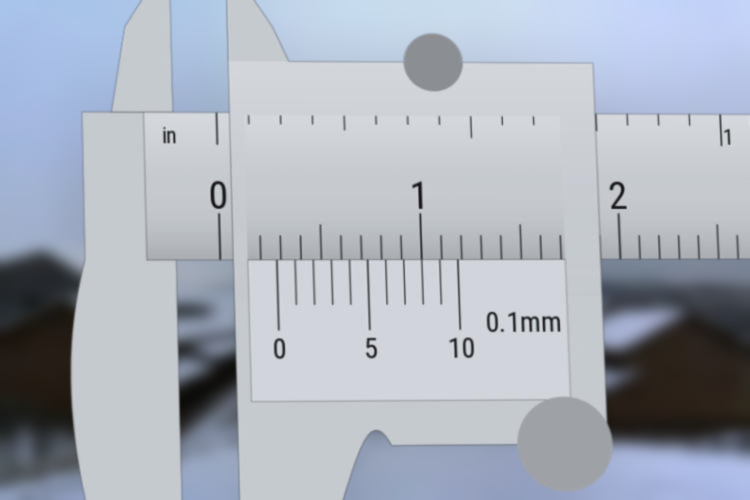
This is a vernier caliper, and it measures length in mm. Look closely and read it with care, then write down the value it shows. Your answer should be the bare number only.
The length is 2.8
